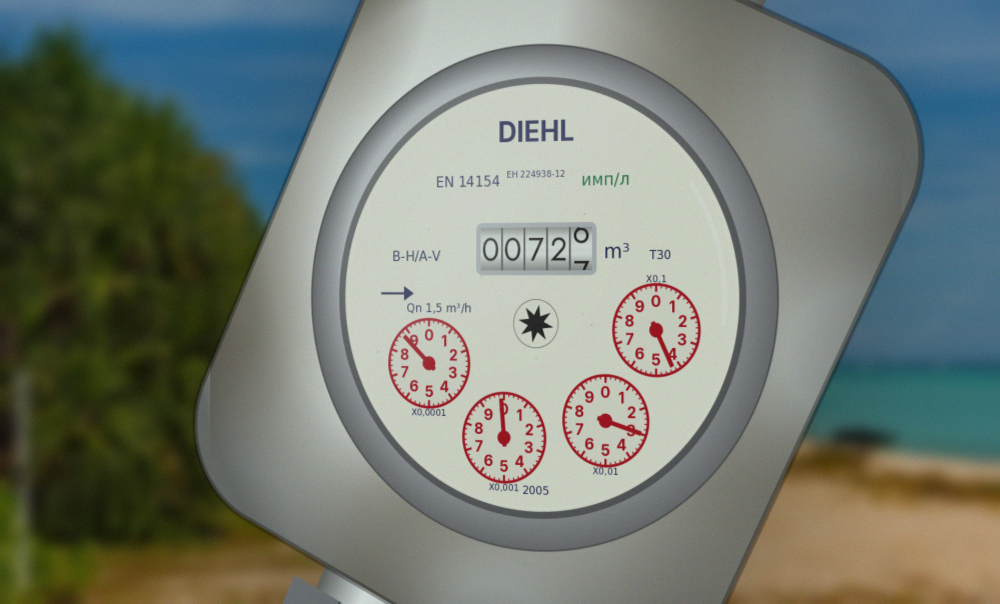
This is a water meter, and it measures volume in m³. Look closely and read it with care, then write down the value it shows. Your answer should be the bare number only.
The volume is 726.4298
